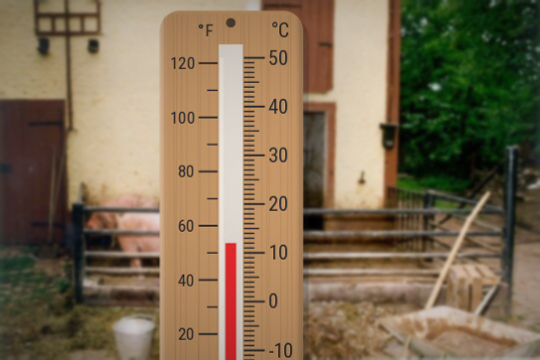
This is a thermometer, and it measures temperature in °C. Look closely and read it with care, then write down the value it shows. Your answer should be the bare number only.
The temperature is 12
